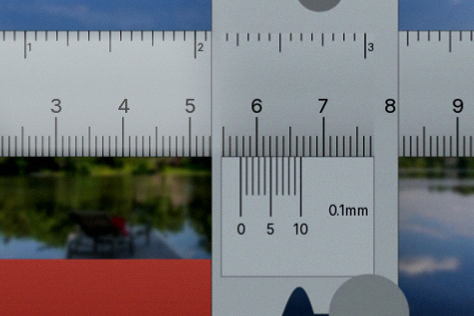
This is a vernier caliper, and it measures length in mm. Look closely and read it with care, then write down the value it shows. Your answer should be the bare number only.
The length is 57.6
